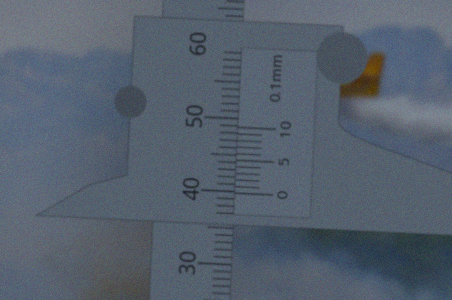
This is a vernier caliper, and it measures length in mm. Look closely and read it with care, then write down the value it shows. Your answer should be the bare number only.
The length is 39.8
